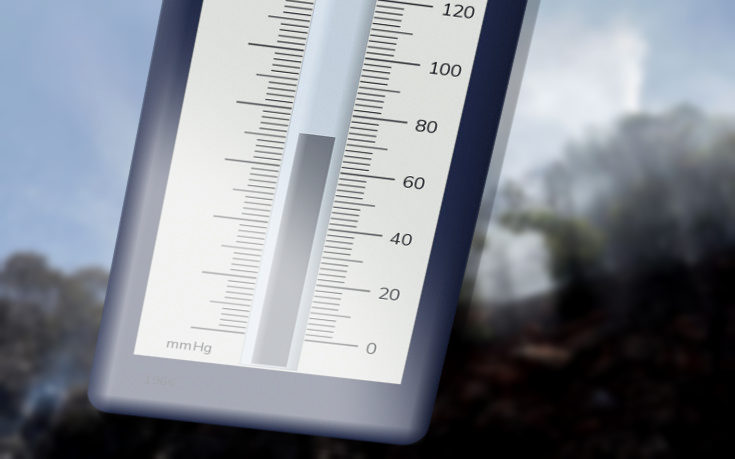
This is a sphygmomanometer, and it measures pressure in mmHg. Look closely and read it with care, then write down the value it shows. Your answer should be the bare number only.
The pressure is 72
